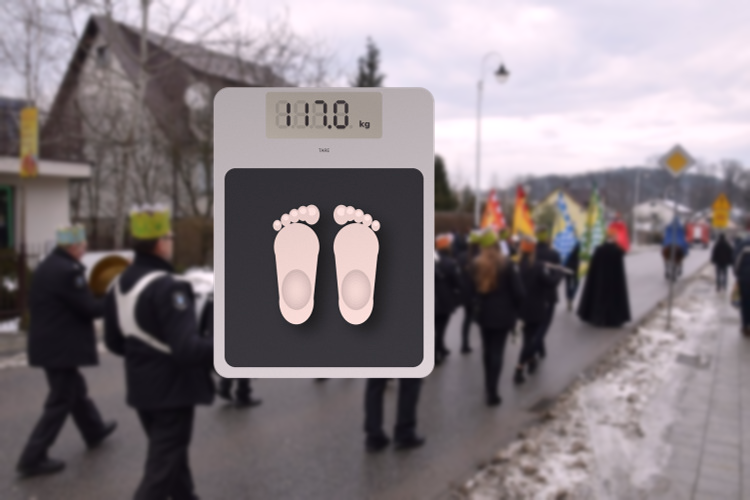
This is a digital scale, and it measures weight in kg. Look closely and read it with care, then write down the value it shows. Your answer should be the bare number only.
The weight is 117.0
